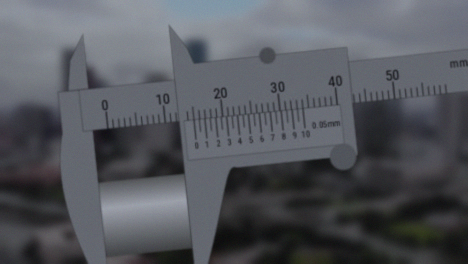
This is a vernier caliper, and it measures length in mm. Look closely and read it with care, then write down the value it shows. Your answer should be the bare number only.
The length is 15.0
